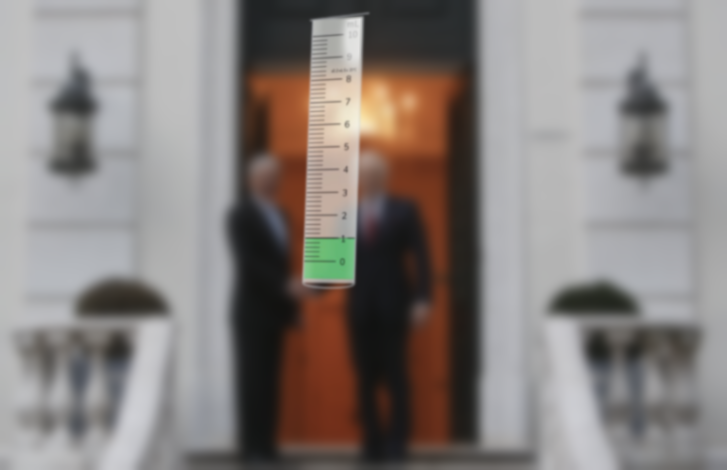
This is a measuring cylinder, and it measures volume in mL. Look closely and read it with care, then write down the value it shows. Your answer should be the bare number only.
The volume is 1
